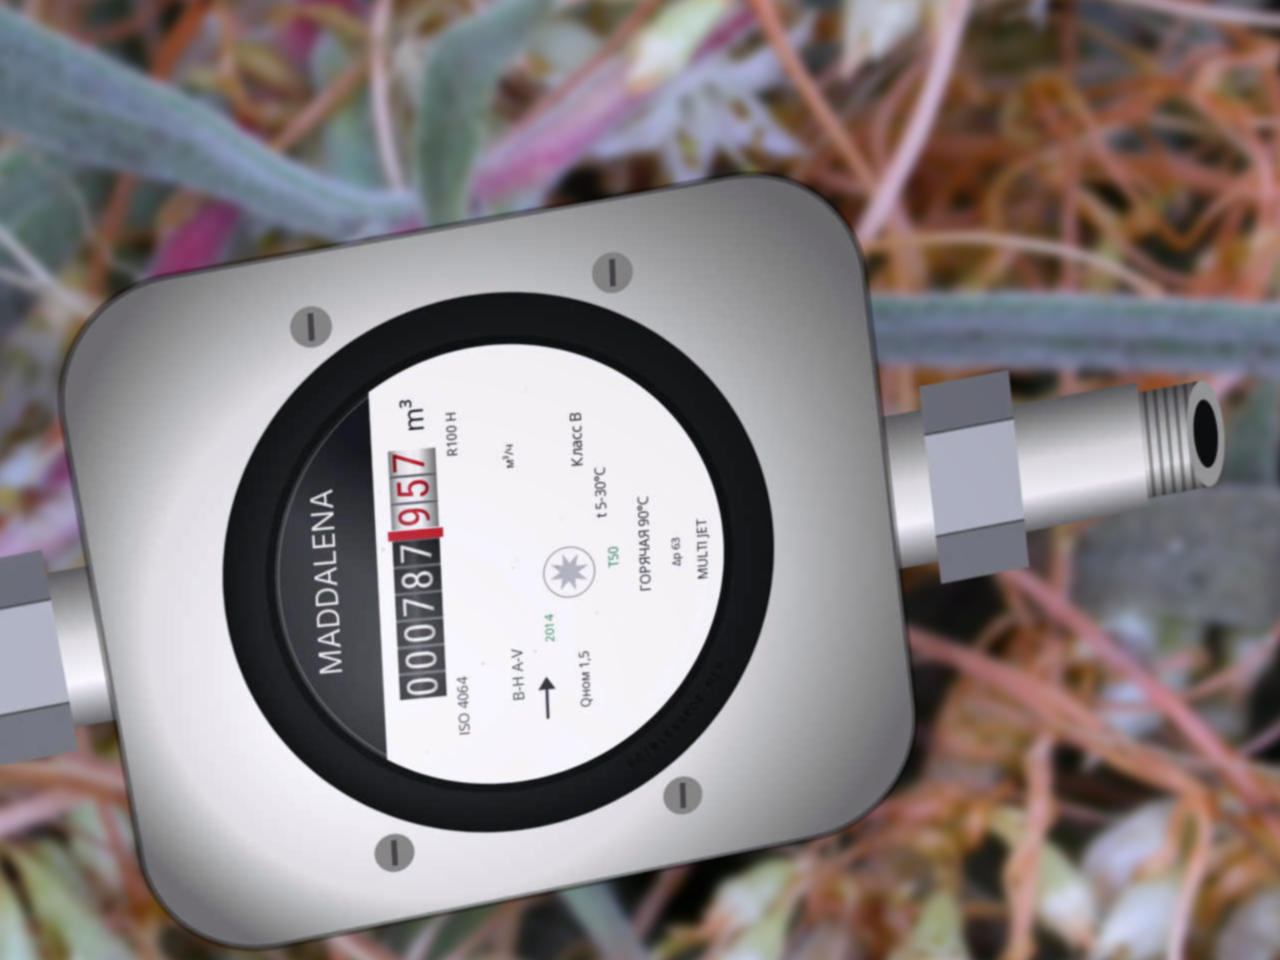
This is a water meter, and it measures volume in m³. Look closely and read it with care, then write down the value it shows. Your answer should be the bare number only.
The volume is 787.957
